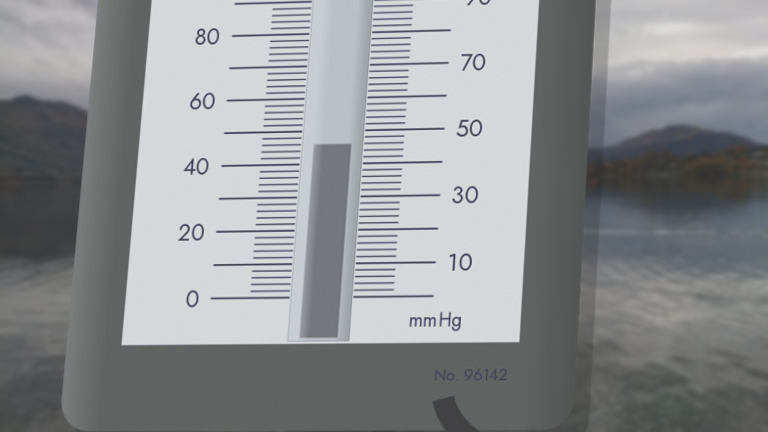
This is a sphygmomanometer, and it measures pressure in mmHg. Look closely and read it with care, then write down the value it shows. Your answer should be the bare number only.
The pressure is 46
